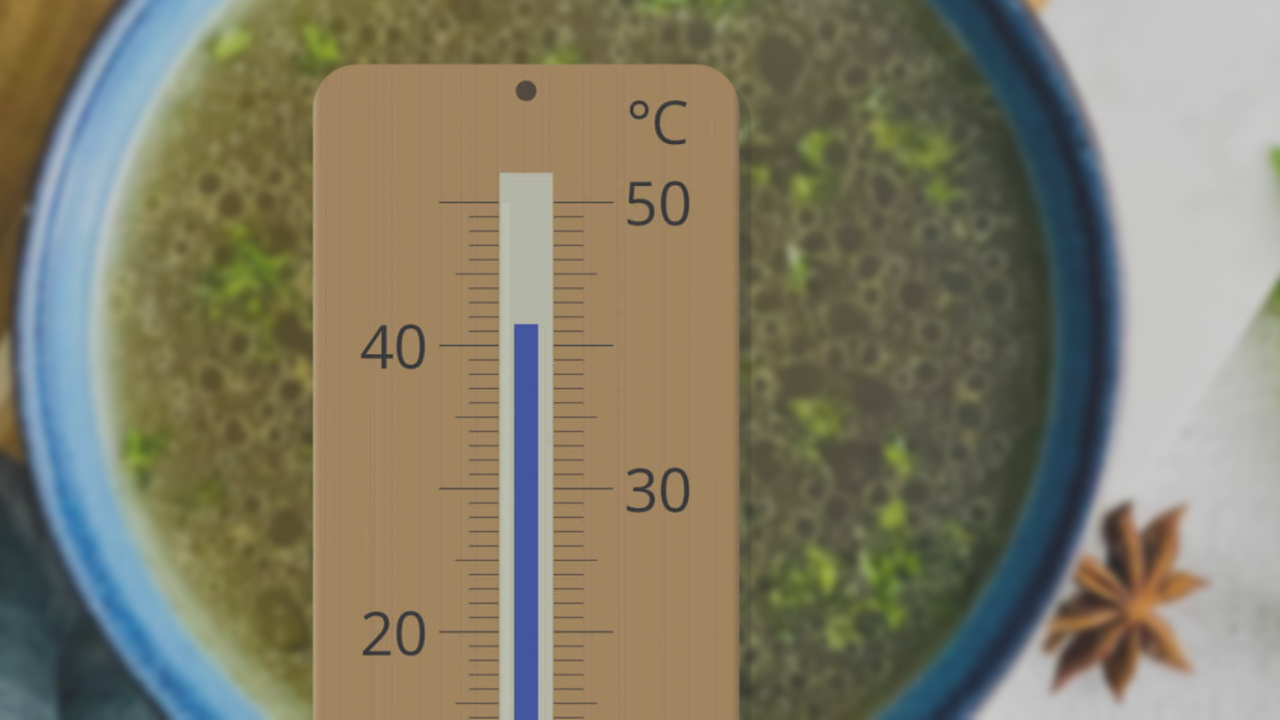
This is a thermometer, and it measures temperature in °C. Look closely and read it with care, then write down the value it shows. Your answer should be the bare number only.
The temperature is 41.5
